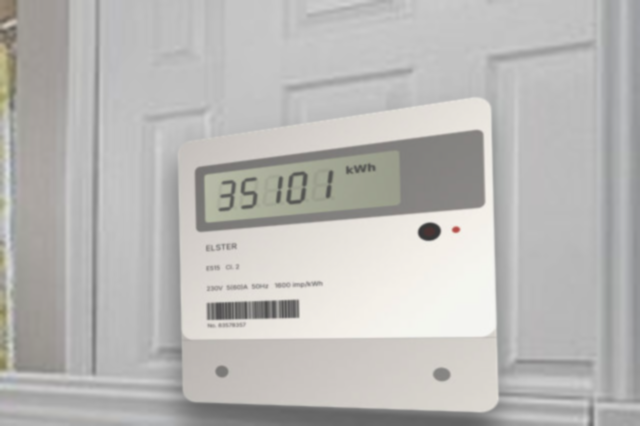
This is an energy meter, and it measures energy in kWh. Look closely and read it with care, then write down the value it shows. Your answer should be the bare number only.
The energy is 35101
